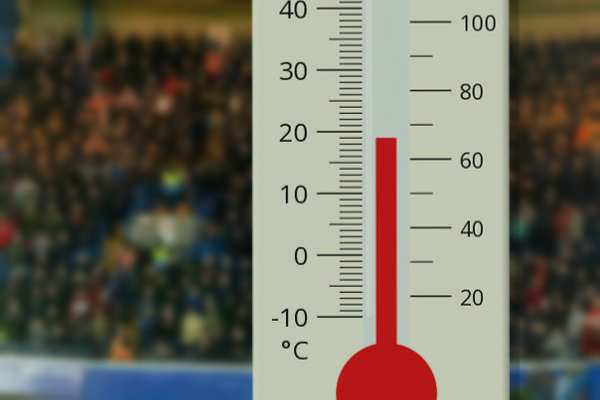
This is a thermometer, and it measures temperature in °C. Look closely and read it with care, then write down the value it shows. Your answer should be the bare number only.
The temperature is 19
